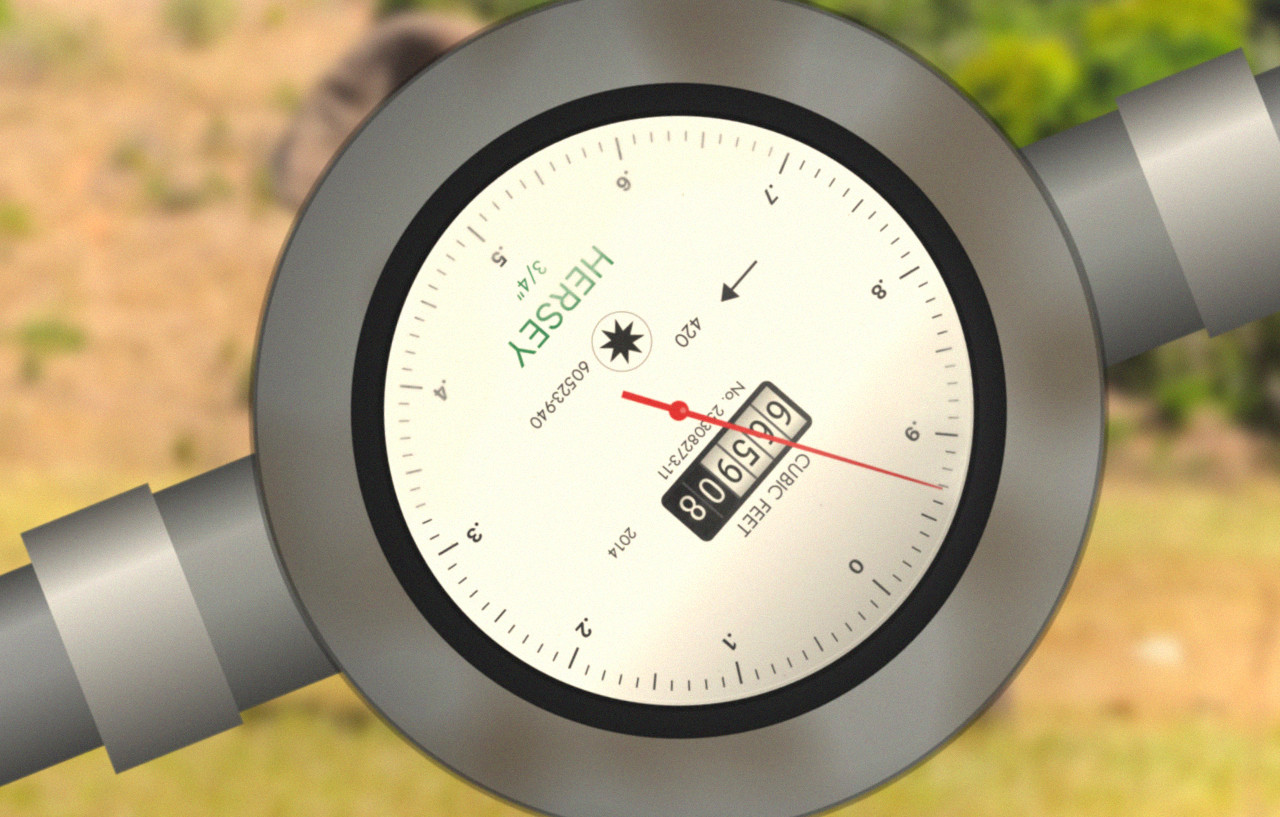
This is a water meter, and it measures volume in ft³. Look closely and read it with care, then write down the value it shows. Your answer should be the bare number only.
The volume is 665907.93
